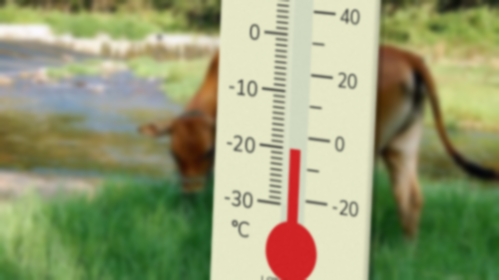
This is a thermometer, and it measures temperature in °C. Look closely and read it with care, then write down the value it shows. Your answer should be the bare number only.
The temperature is -20
